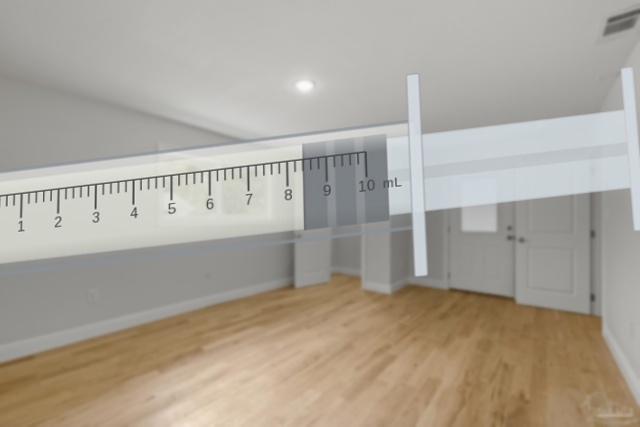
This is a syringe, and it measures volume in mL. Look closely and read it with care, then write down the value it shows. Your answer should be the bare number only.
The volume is 8.4
